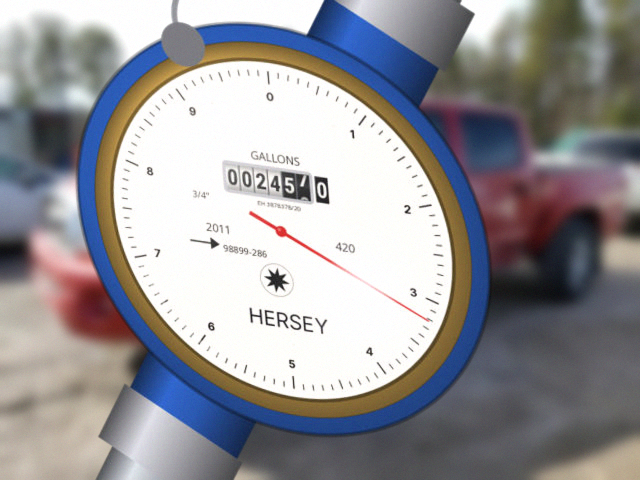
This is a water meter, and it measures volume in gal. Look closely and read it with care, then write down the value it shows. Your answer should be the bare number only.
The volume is 24573.2
